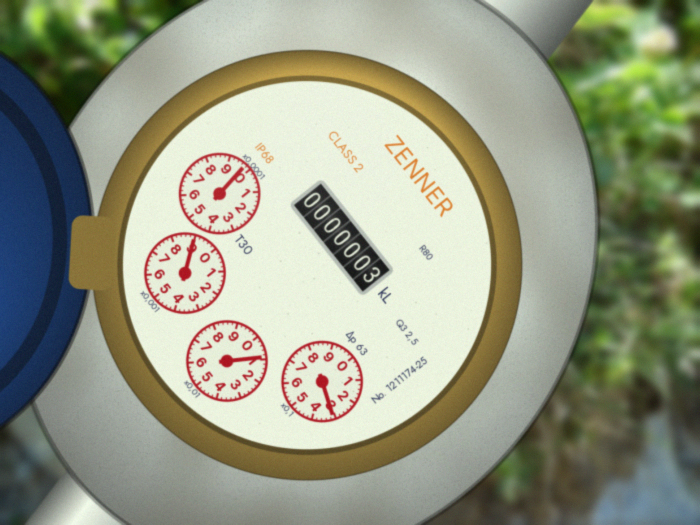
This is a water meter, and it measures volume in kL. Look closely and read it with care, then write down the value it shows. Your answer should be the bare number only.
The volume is 3.3089
